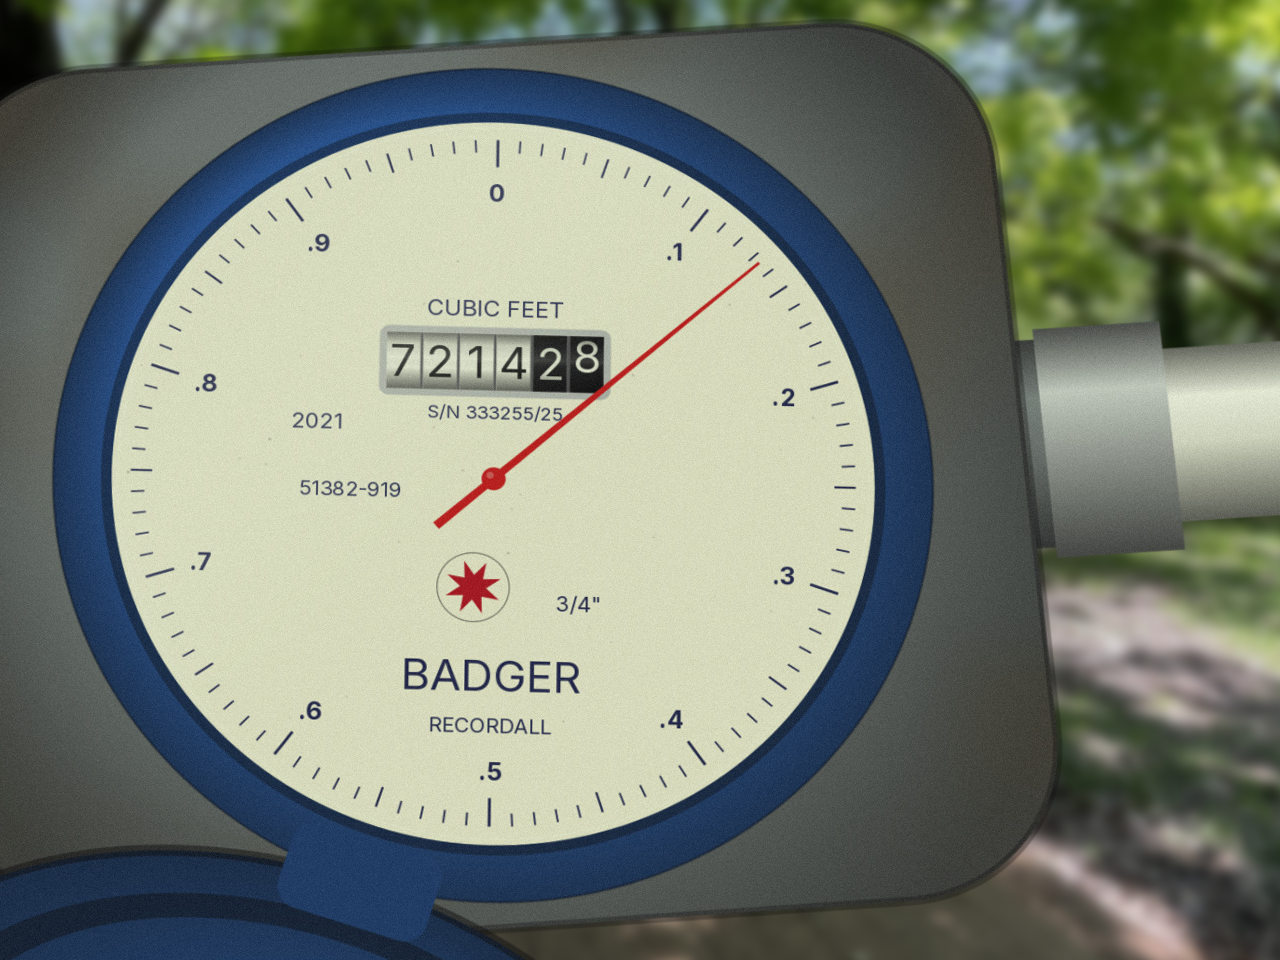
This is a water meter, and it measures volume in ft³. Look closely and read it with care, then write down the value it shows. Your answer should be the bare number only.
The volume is 721428.13
